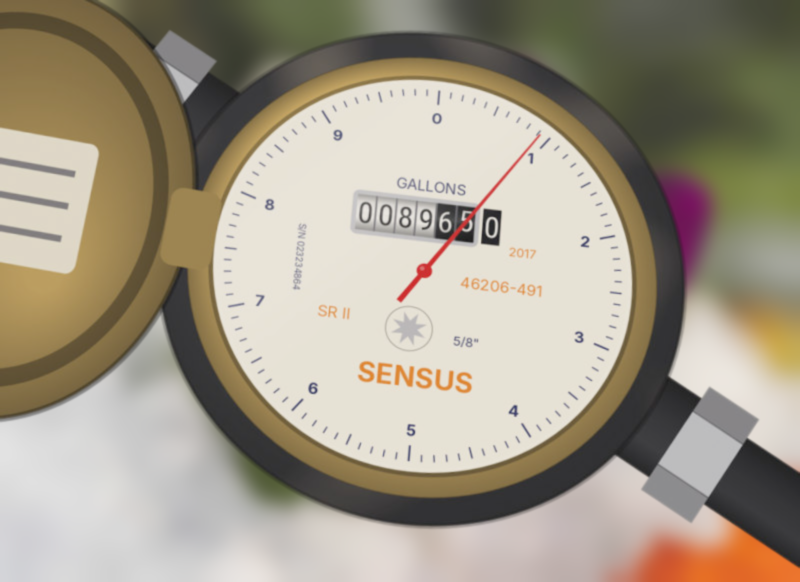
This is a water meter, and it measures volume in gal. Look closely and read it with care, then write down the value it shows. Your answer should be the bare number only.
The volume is 89650.9
